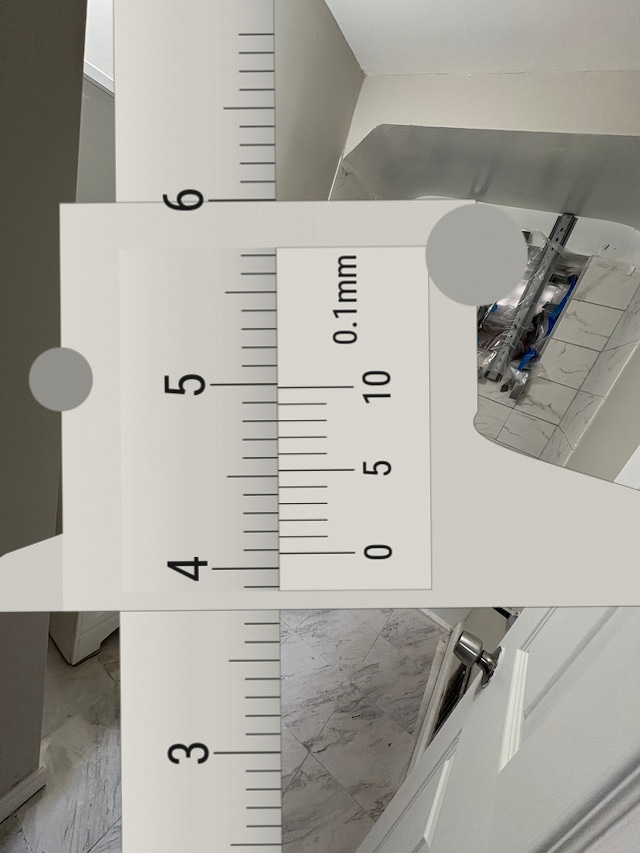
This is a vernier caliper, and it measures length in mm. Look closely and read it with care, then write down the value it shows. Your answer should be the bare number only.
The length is 40.8
